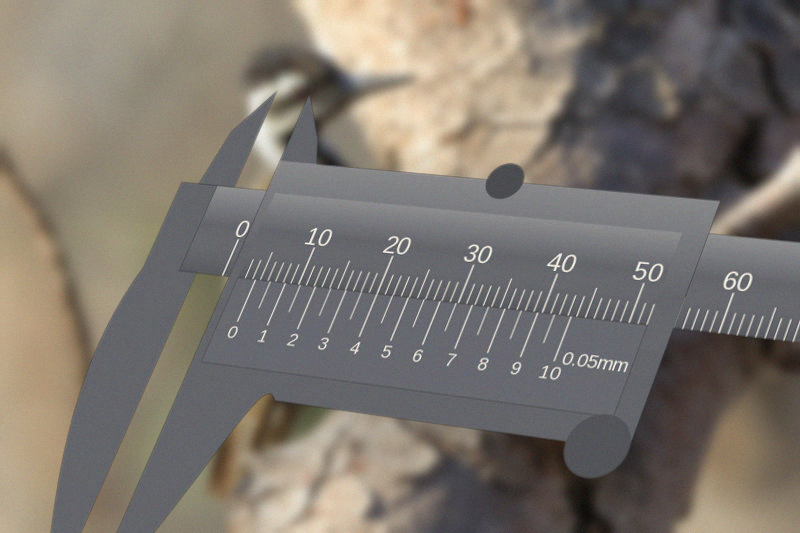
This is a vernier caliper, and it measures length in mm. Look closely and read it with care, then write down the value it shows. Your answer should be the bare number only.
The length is 4.4
